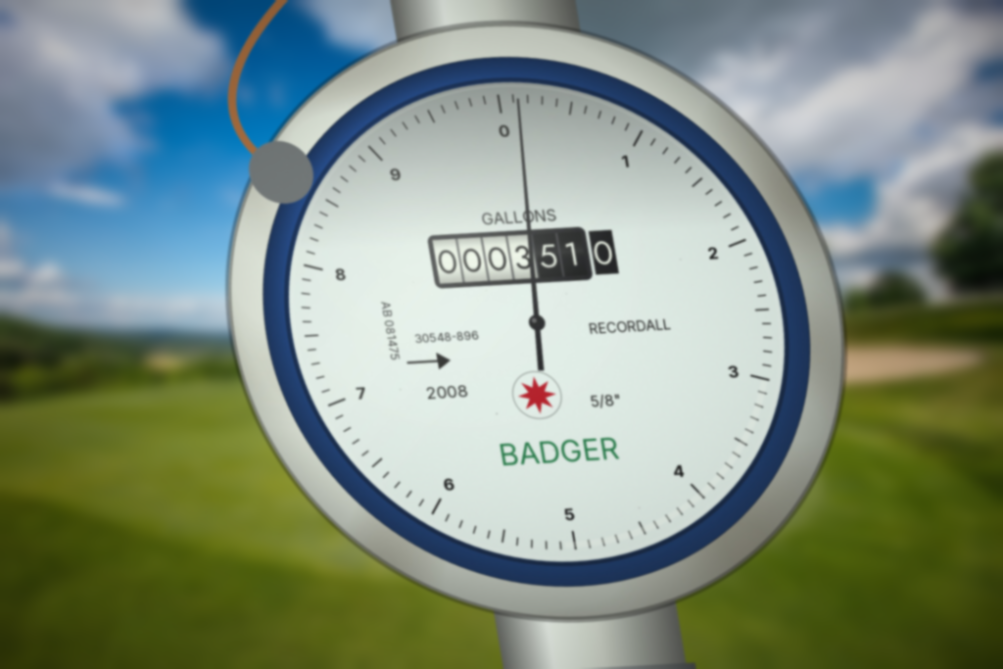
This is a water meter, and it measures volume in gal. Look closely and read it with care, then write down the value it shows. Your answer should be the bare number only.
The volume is 3510.1
